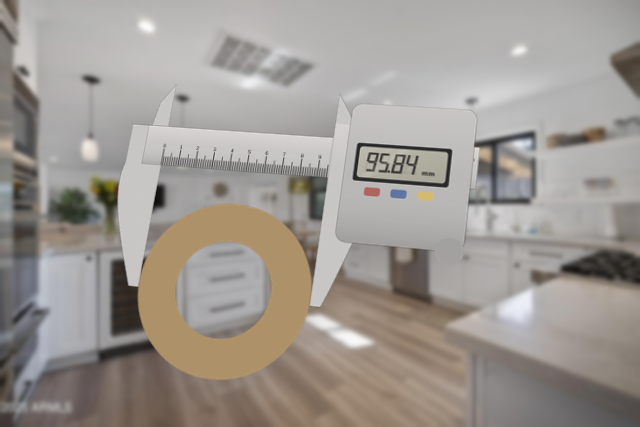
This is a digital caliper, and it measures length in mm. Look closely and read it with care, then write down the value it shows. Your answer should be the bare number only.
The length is 95.84
